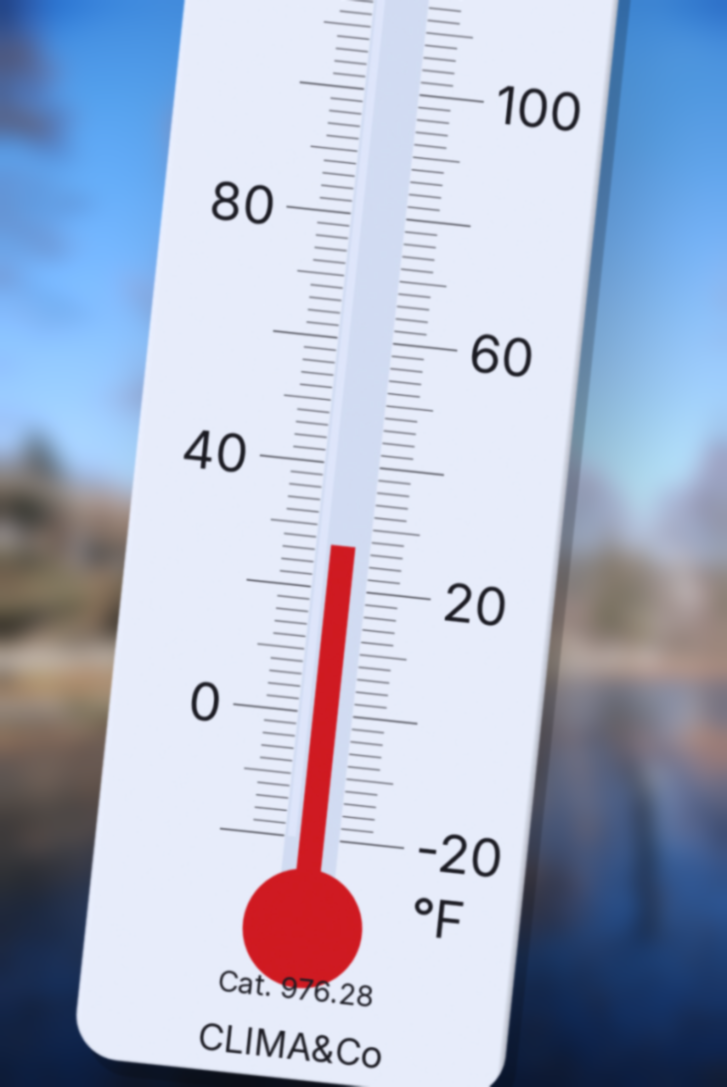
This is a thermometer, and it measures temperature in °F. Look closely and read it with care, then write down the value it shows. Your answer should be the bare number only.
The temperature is 27
